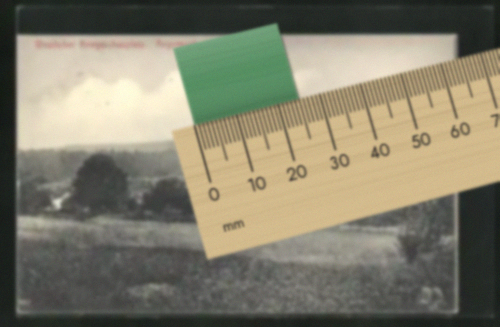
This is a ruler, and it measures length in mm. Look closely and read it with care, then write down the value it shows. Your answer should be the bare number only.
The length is 25
